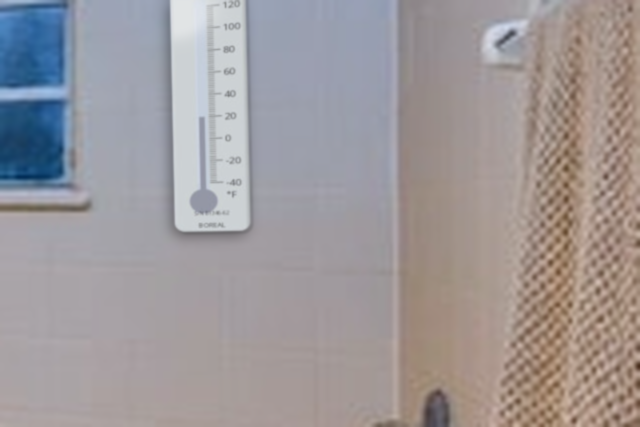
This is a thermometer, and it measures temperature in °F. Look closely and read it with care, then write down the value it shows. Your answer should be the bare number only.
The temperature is 20
